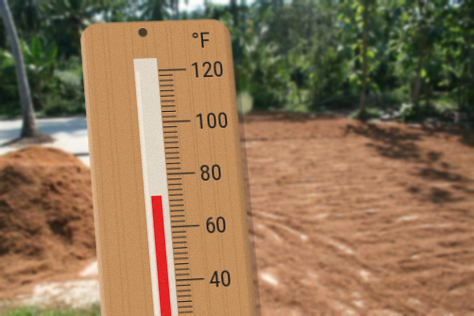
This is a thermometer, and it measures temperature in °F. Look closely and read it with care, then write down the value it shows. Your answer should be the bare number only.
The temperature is 72
